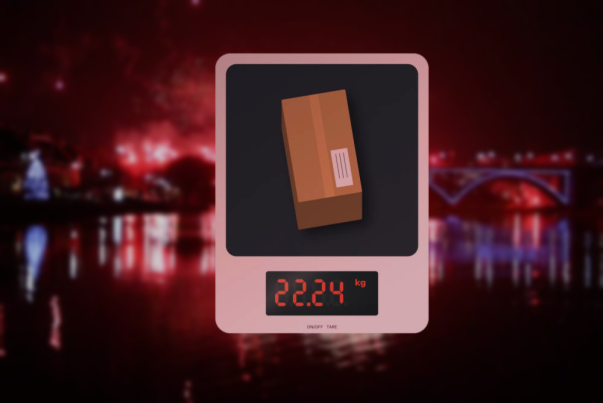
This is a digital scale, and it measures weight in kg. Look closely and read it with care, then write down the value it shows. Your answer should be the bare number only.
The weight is 22.24
